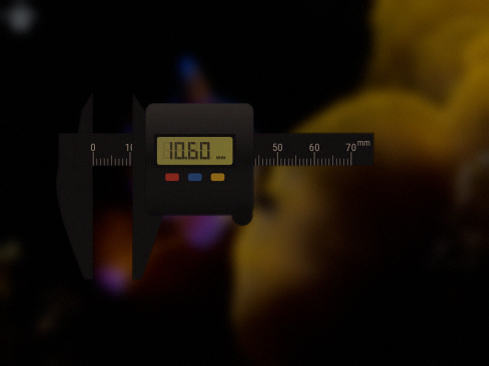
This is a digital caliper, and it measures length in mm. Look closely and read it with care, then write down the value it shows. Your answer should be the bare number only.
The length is 10.60
